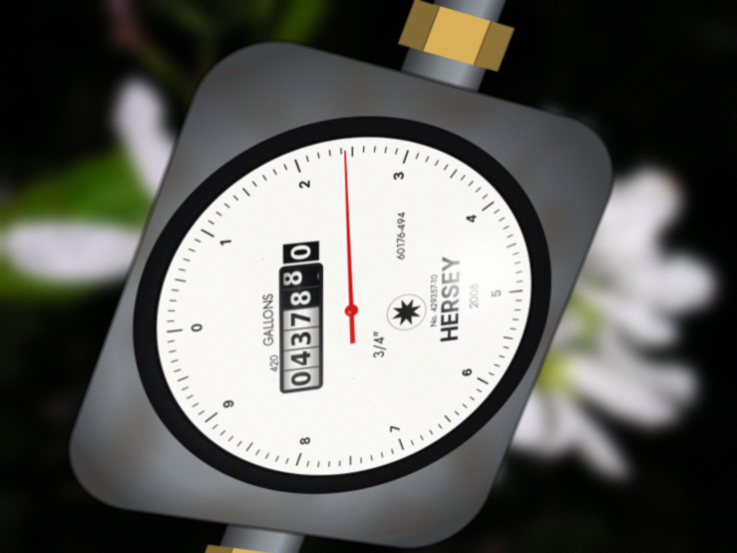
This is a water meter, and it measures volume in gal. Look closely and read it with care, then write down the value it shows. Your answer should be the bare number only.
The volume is 437882.4
